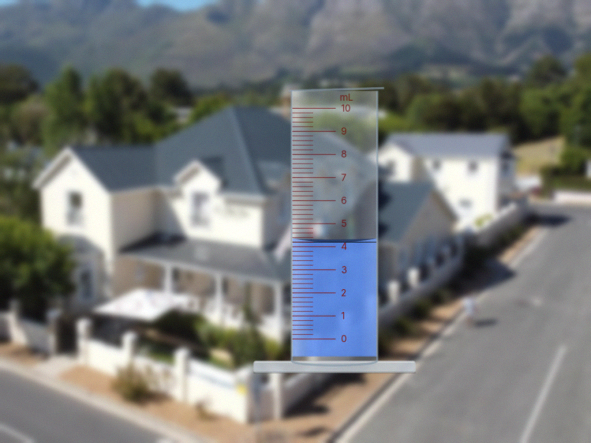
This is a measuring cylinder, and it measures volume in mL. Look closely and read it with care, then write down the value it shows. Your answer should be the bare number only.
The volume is 4.2
